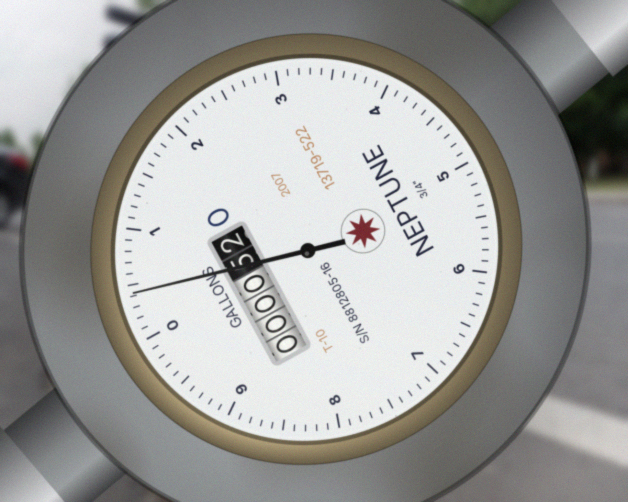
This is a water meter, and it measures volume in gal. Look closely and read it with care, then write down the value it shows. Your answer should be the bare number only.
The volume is 520.4
